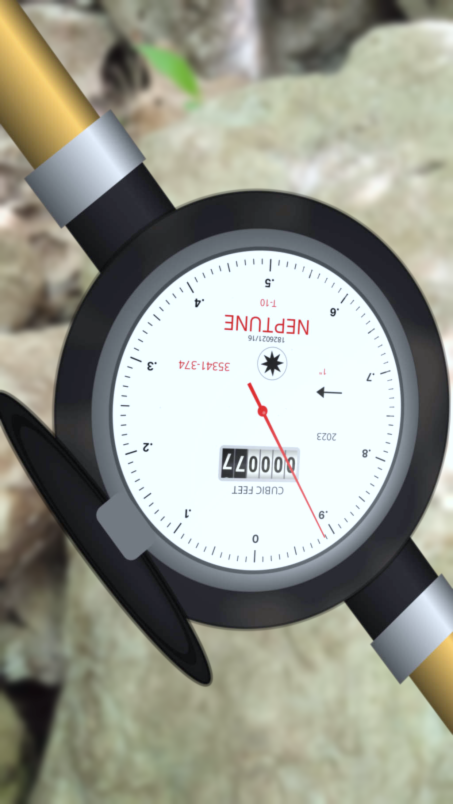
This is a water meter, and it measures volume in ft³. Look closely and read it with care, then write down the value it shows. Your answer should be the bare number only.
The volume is 76.91
